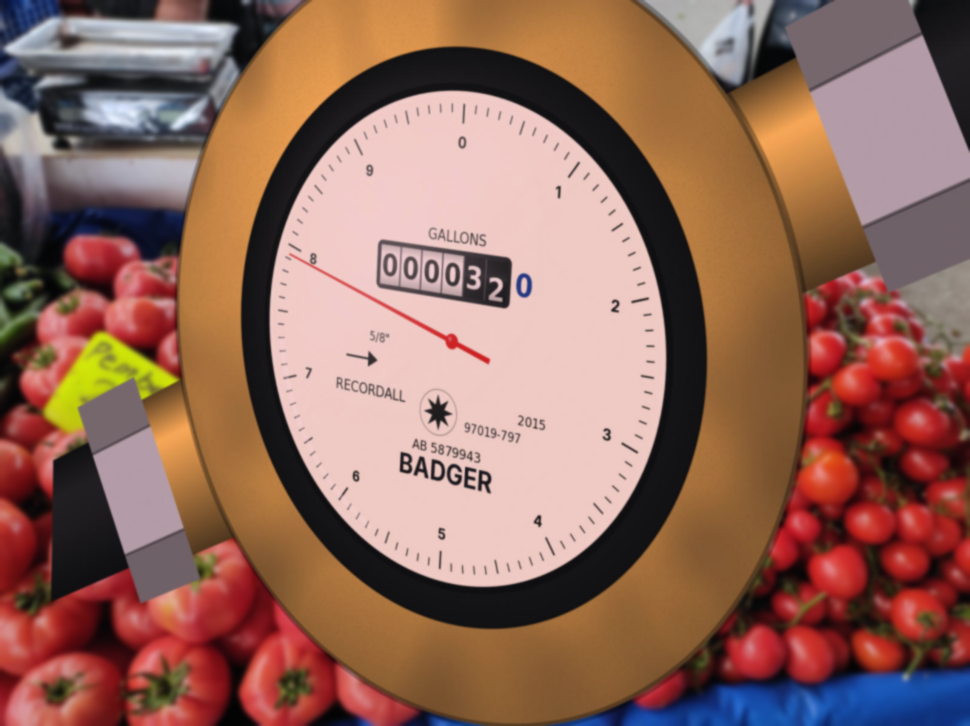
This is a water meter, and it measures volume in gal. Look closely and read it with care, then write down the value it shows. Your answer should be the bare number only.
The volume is 317.9
